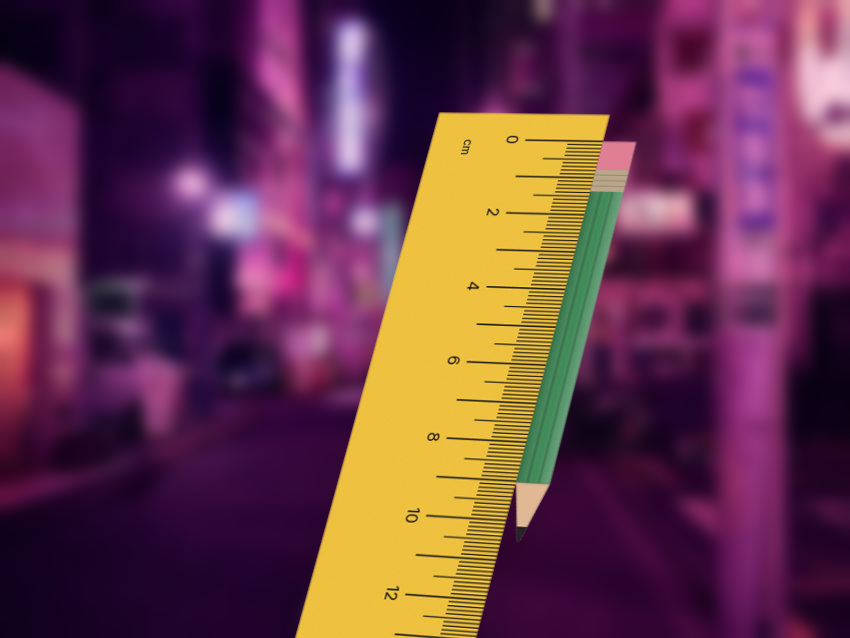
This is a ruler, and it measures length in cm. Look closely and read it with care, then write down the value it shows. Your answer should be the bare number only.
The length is 10.5
